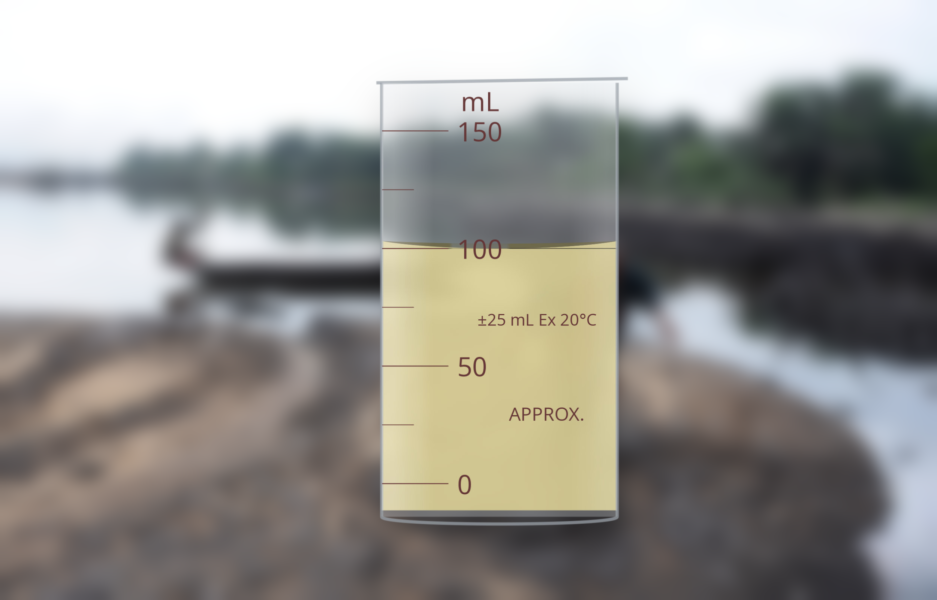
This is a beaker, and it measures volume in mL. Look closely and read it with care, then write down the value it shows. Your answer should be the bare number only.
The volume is 100
